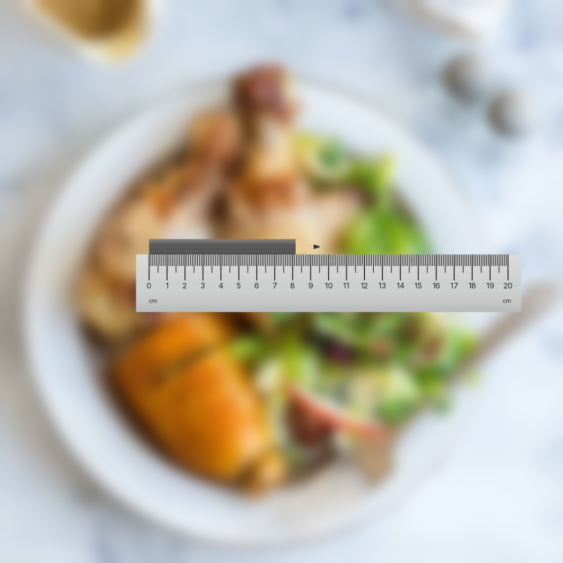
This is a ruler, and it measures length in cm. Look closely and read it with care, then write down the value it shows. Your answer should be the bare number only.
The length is 9.5
